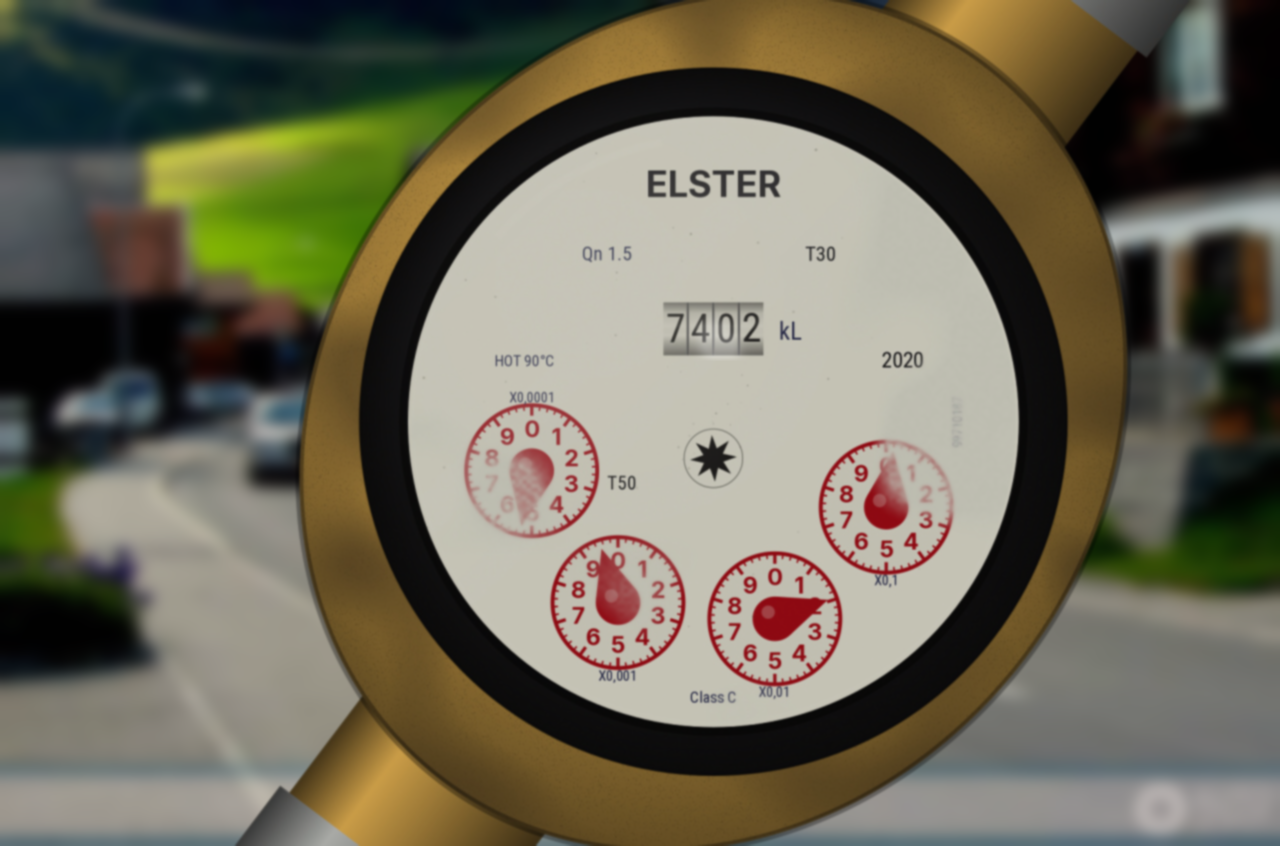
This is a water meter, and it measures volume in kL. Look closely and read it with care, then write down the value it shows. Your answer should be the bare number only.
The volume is 7402.0195
